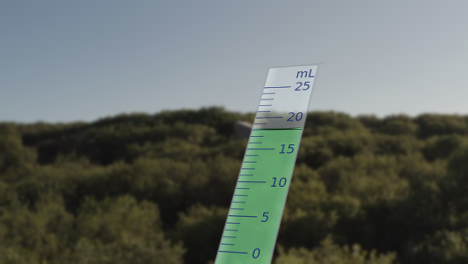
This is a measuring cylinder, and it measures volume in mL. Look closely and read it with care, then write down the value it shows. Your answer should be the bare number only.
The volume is 18
